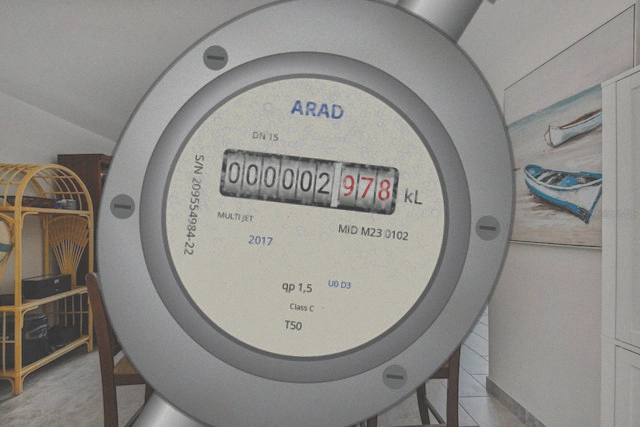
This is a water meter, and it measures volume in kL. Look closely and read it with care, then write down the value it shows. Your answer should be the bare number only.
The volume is 2.978
